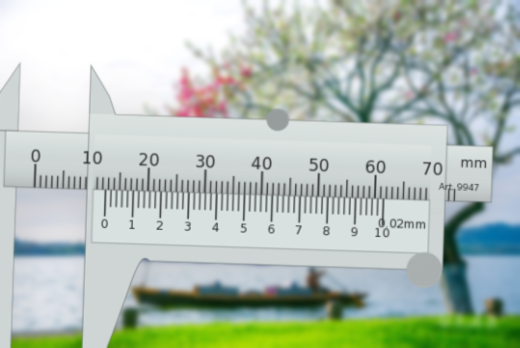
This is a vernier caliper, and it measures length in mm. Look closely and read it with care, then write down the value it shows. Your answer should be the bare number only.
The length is 12.5
